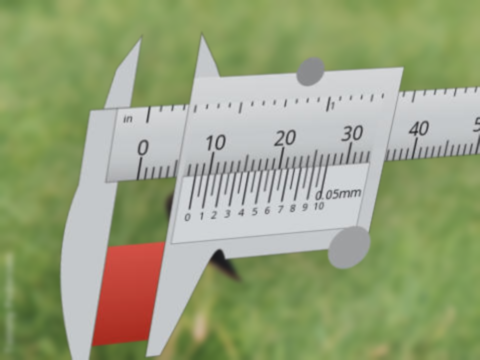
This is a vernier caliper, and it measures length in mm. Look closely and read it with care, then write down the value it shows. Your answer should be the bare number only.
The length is 8.0
